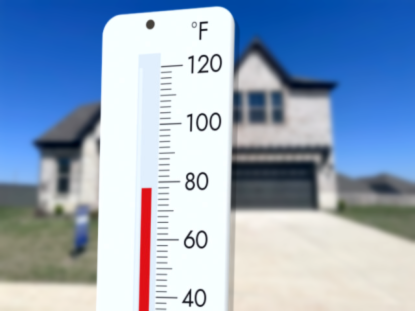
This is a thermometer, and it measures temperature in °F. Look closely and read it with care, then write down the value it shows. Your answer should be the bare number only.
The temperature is 78
